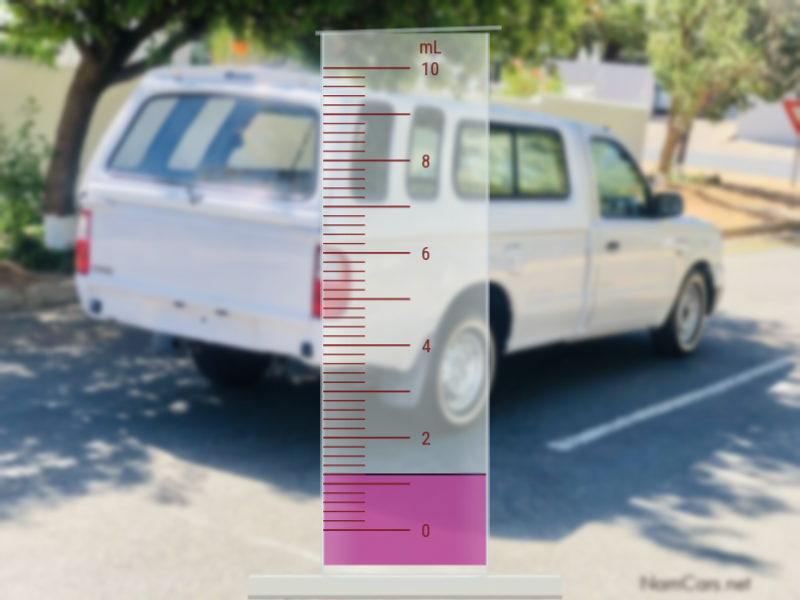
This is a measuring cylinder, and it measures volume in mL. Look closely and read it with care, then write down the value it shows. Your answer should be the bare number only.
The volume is 1.2
